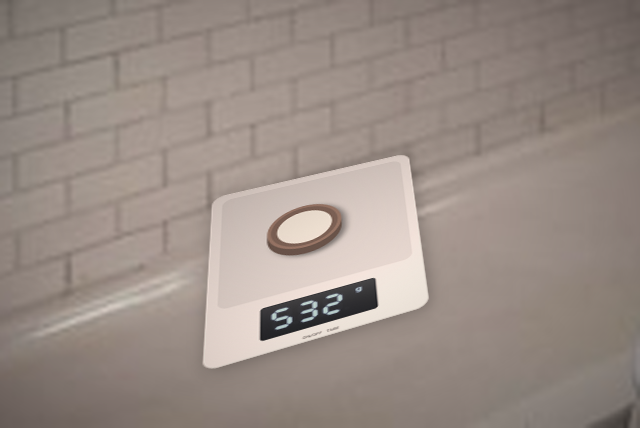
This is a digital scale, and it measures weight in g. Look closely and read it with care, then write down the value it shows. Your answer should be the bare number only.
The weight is 532
